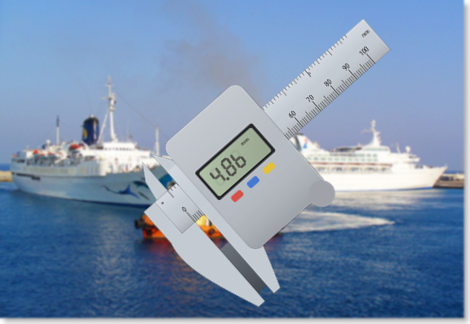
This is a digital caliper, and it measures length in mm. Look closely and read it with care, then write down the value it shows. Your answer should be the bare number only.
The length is 4.86
